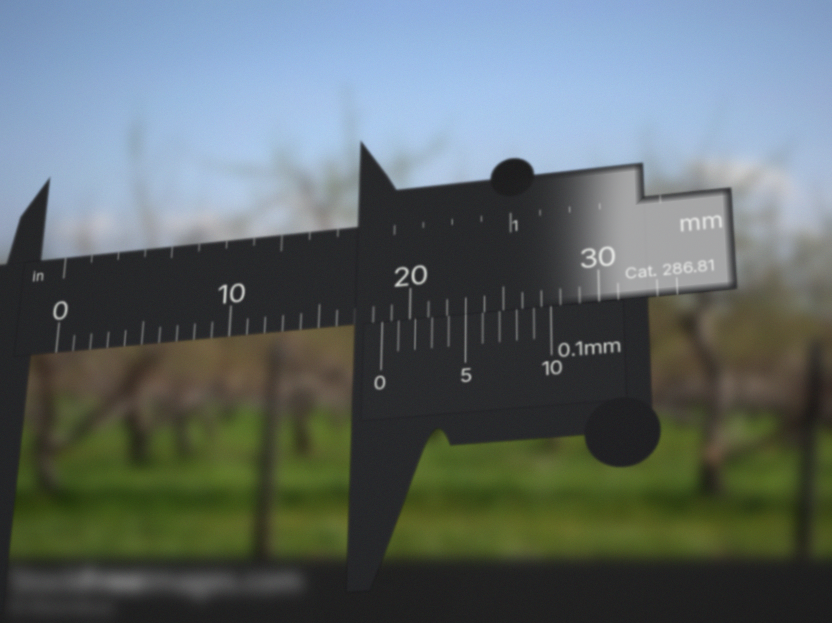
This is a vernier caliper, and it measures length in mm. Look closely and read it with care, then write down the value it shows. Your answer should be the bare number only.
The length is 18.5
